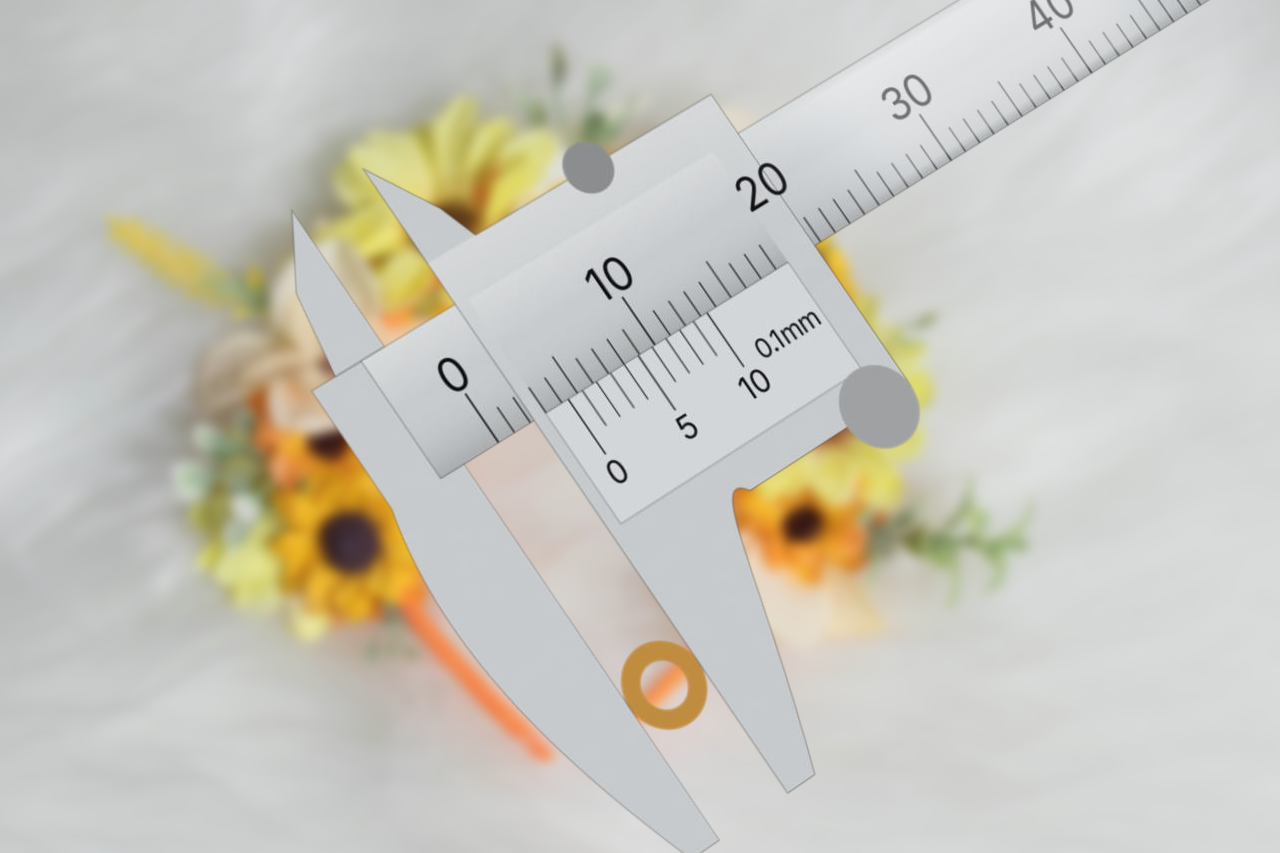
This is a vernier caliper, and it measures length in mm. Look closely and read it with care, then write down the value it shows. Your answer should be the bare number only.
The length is 4.4
